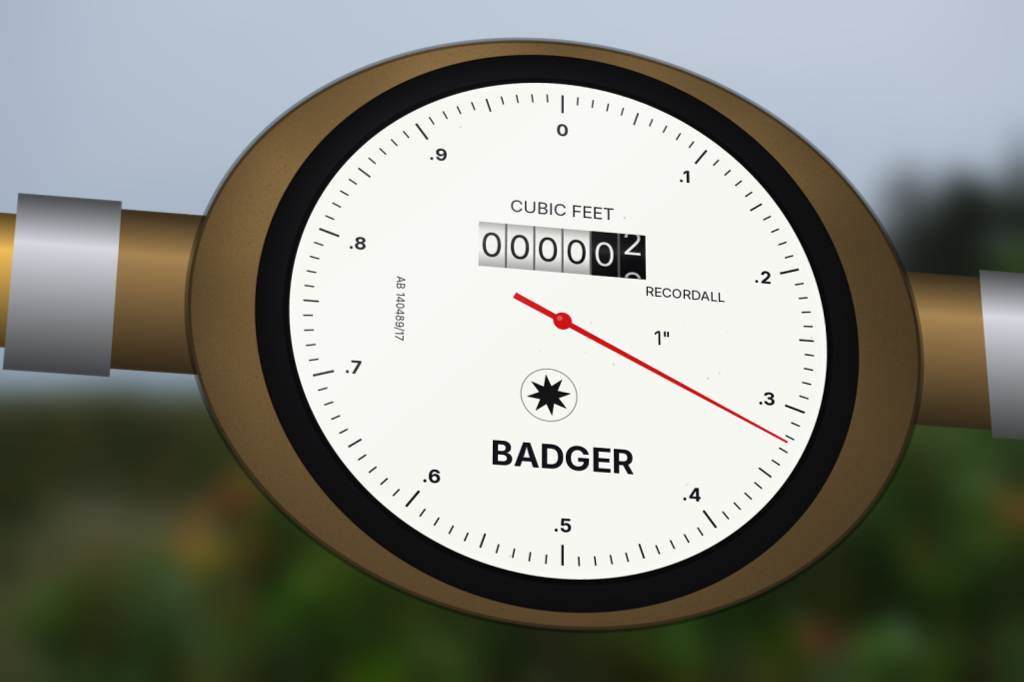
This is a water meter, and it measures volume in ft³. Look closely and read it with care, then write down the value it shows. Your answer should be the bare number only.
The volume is 2.32
